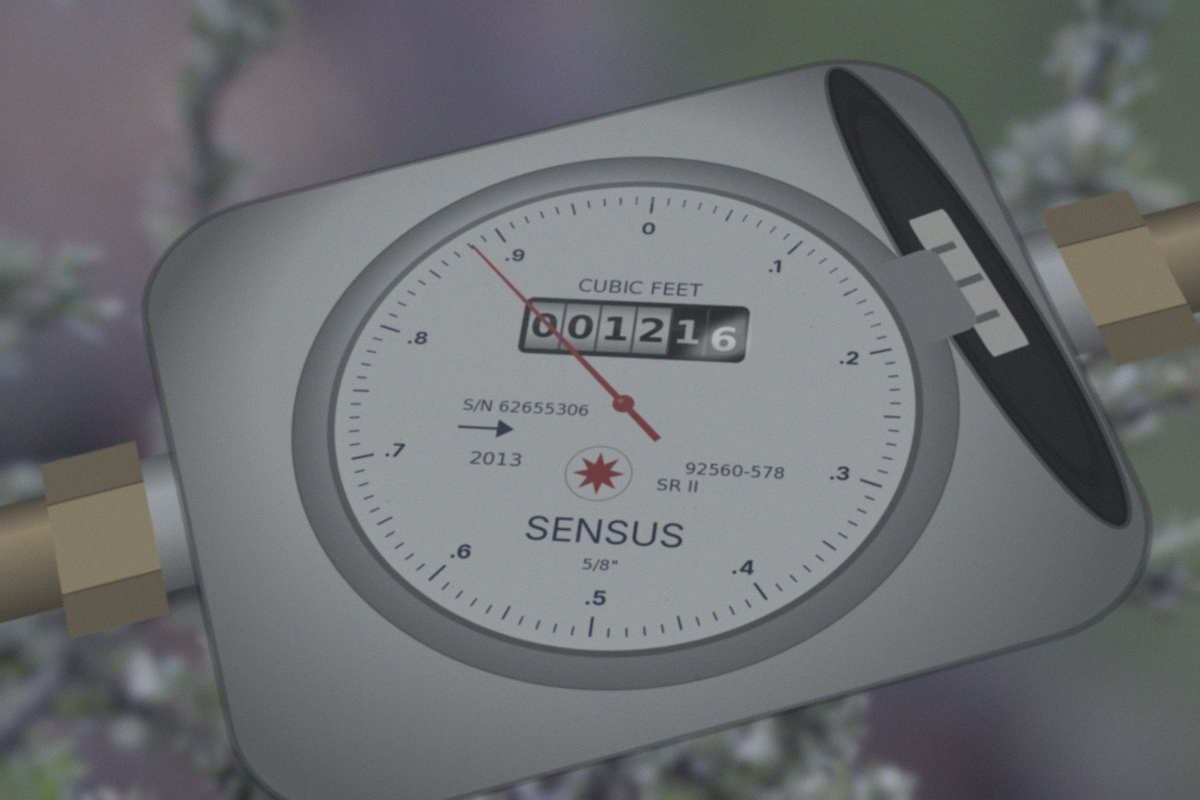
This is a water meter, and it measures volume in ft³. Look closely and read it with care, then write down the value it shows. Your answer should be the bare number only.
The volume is 1215.88
